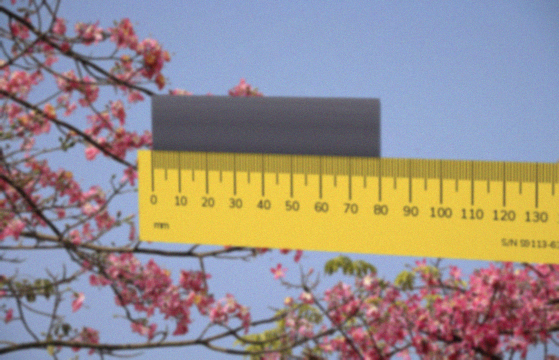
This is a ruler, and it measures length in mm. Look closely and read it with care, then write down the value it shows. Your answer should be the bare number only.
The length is 80
